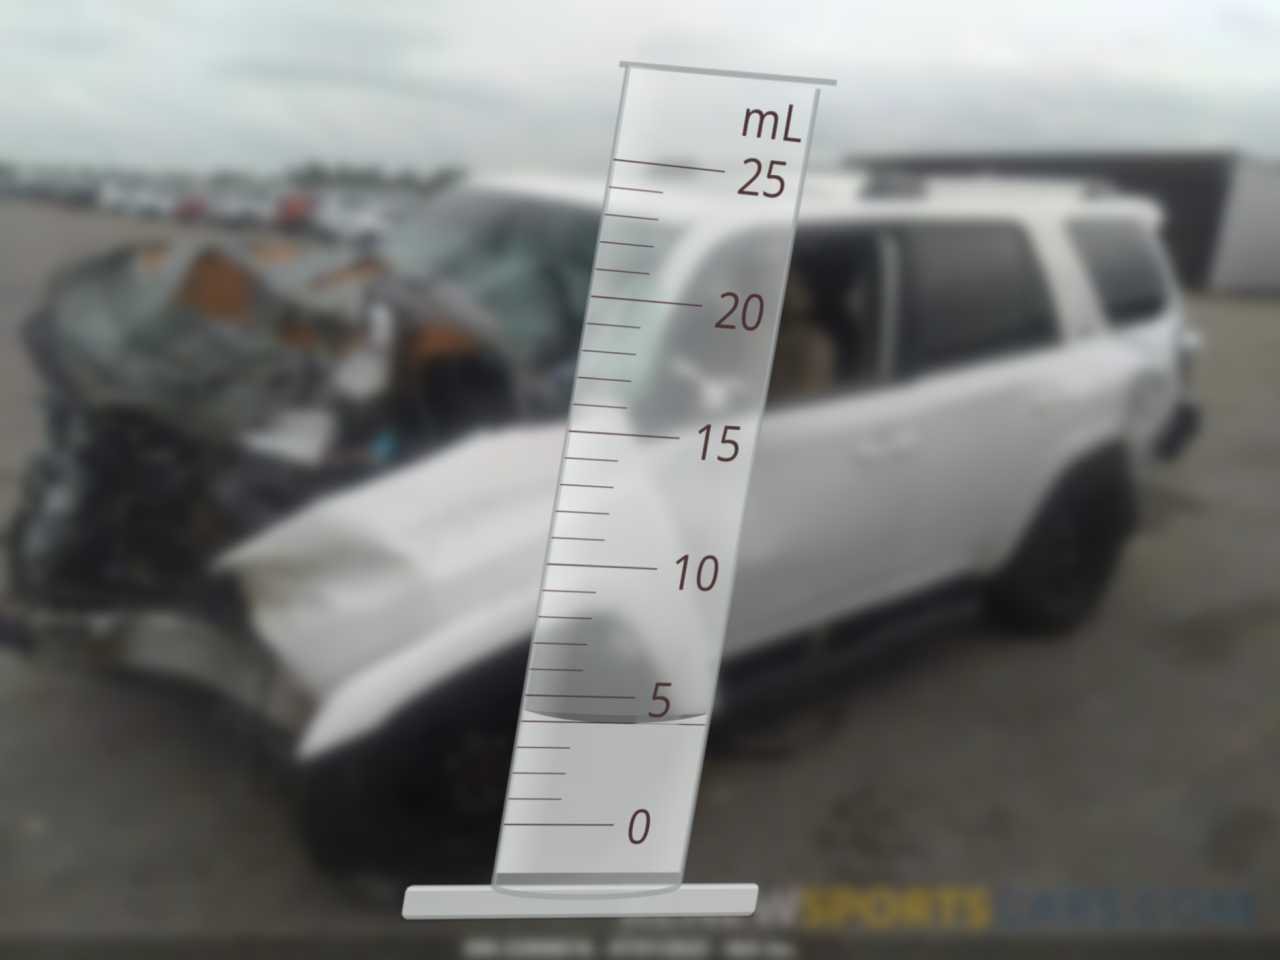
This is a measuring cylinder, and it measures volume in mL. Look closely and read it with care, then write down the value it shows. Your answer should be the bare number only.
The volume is 4
